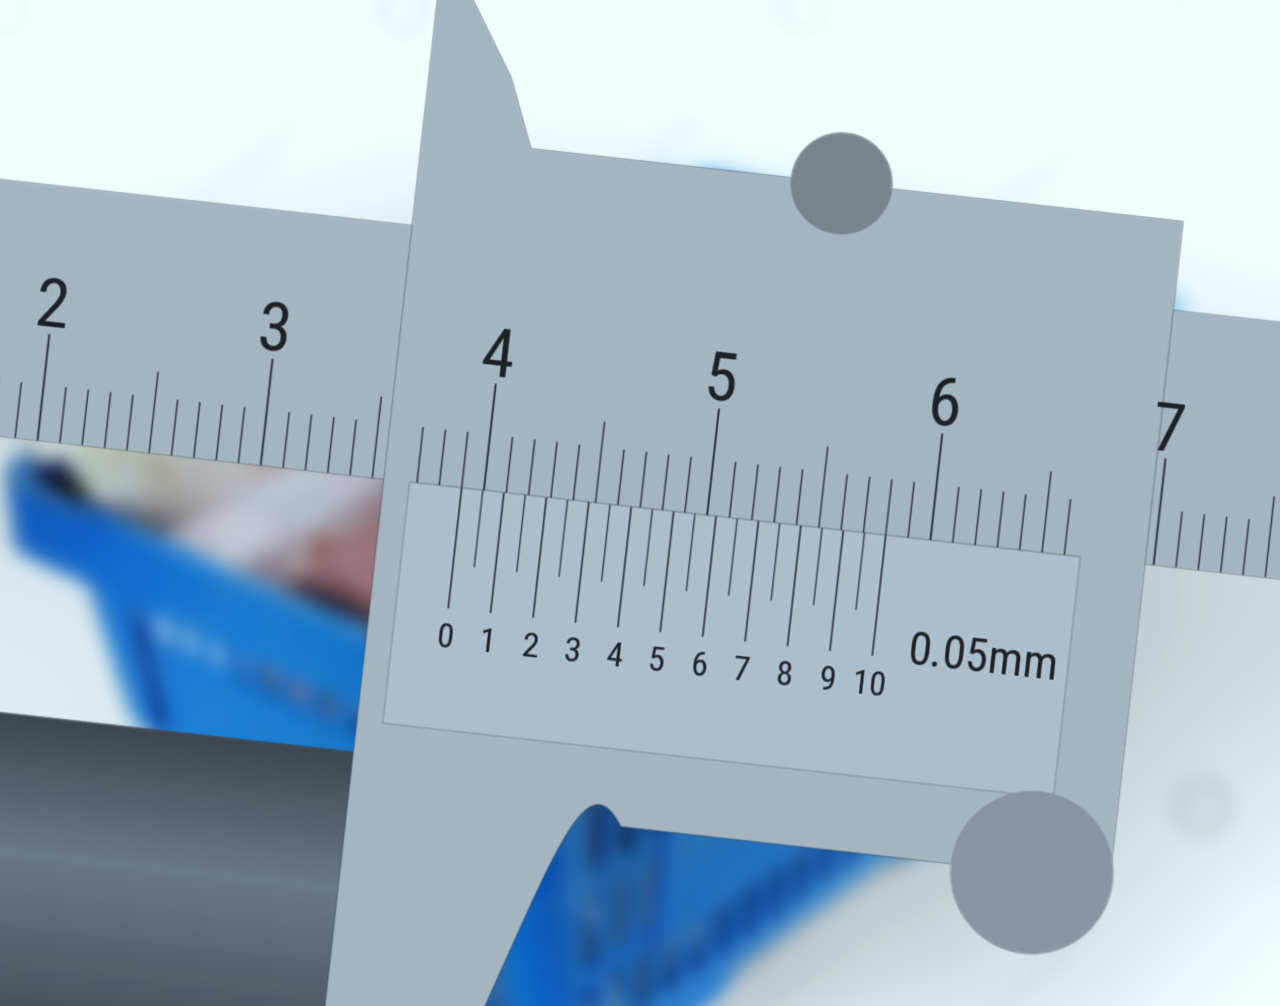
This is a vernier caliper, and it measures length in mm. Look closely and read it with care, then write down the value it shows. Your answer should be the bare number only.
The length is 39.0
